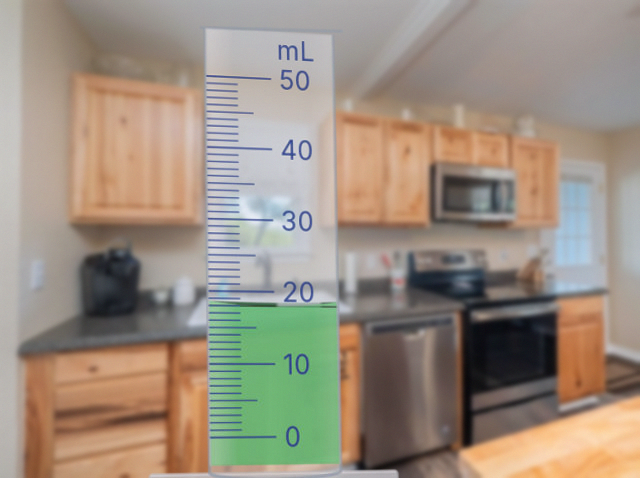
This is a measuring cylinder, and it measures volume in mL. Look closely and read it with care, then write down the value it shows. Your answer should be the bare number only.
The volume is 18
